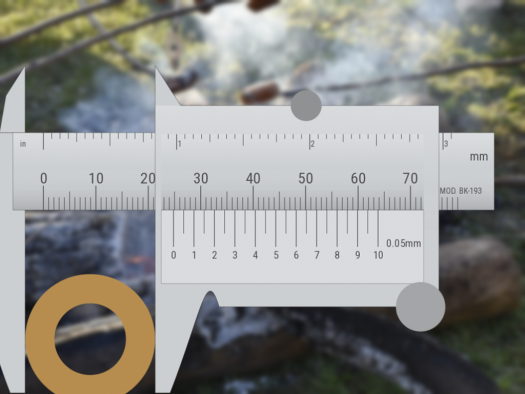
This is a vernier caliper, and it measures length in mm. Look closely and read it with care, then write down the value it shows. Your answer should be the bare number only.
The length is 24.8
